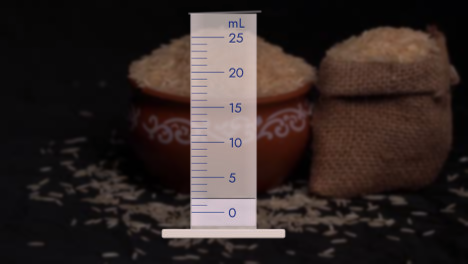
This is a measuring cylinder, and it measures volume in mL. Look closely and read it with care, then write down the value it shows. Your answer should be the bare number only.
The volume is 2
